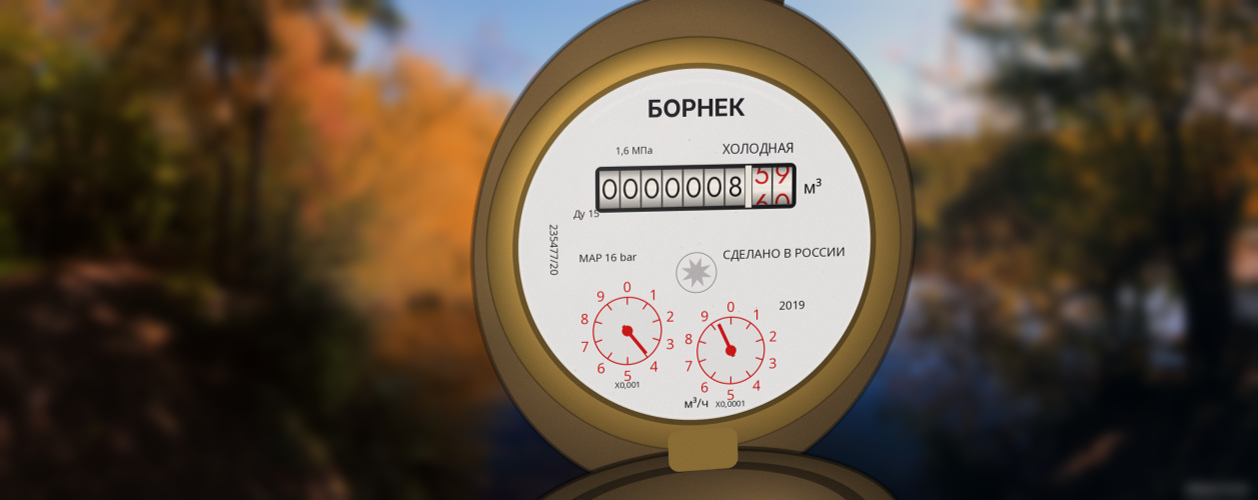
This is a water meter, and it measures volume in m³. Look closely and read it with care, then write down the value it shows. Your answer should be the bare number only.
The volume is 8.5939
